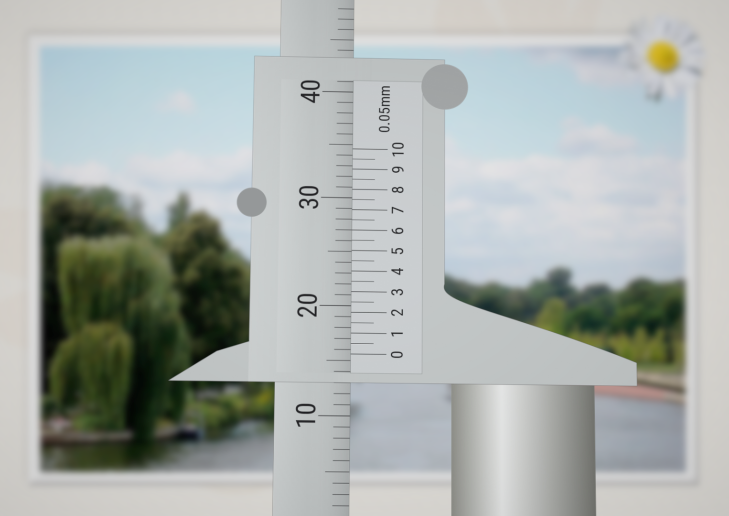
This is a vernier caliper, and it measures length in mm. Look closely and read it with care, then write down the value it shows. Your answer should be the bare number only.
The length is 15.6
